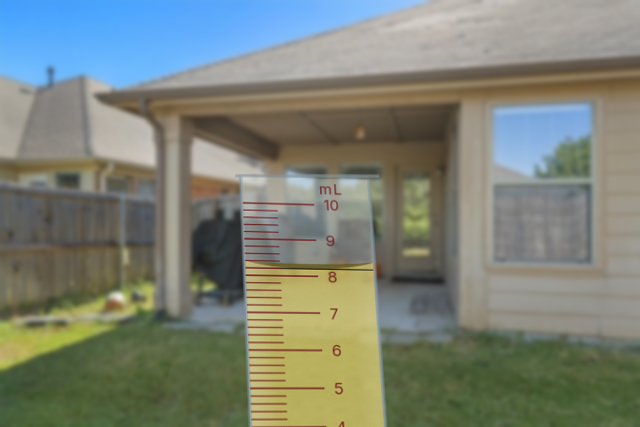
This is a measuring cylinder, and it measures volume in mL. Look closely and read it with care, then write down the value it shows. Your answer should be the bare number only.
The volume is 8.2
